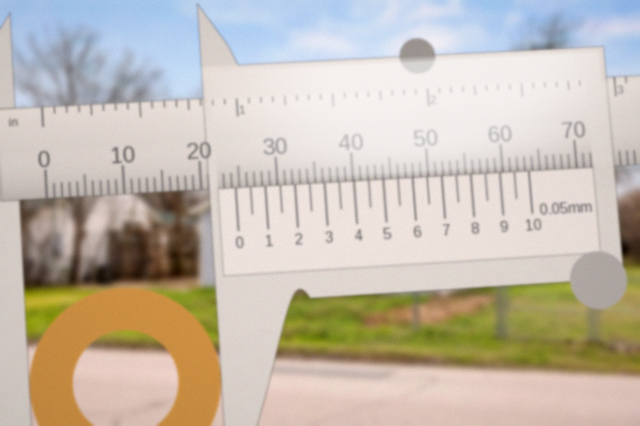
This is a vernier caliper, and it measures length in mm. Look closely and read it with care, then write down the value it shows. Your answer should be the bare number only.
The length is 24.5
